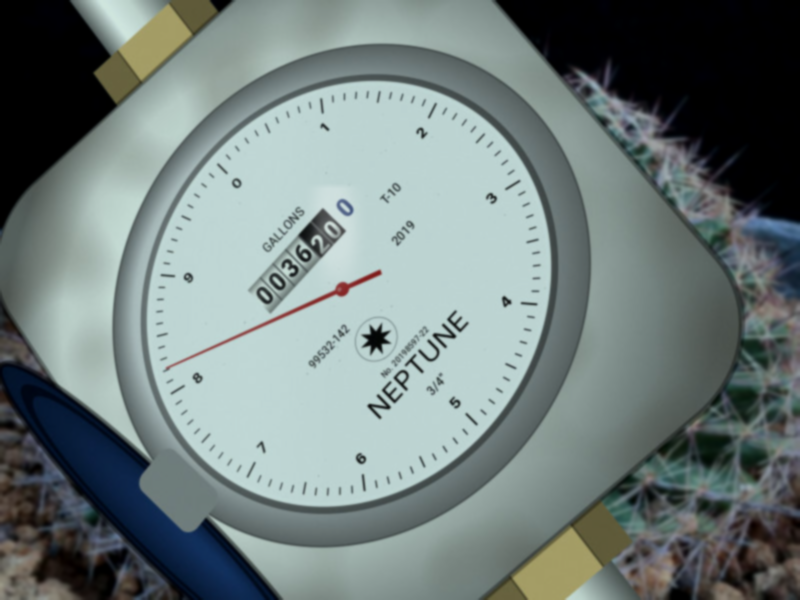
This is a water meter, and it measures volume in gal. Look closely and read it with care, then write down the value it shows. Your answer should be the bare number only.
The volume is 36198.2
